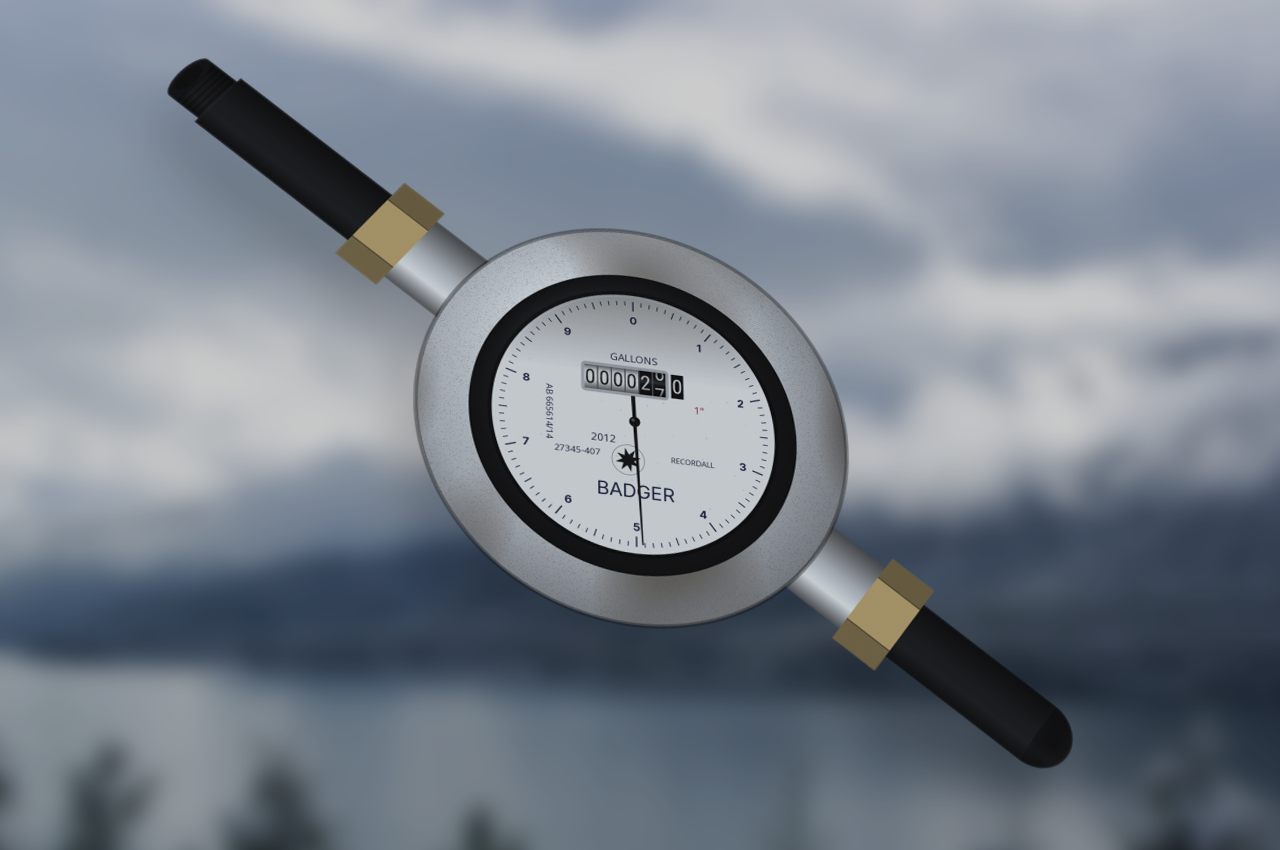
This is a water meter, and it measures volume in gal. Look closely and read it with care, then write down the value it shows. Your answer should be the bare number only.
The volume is 264.9
